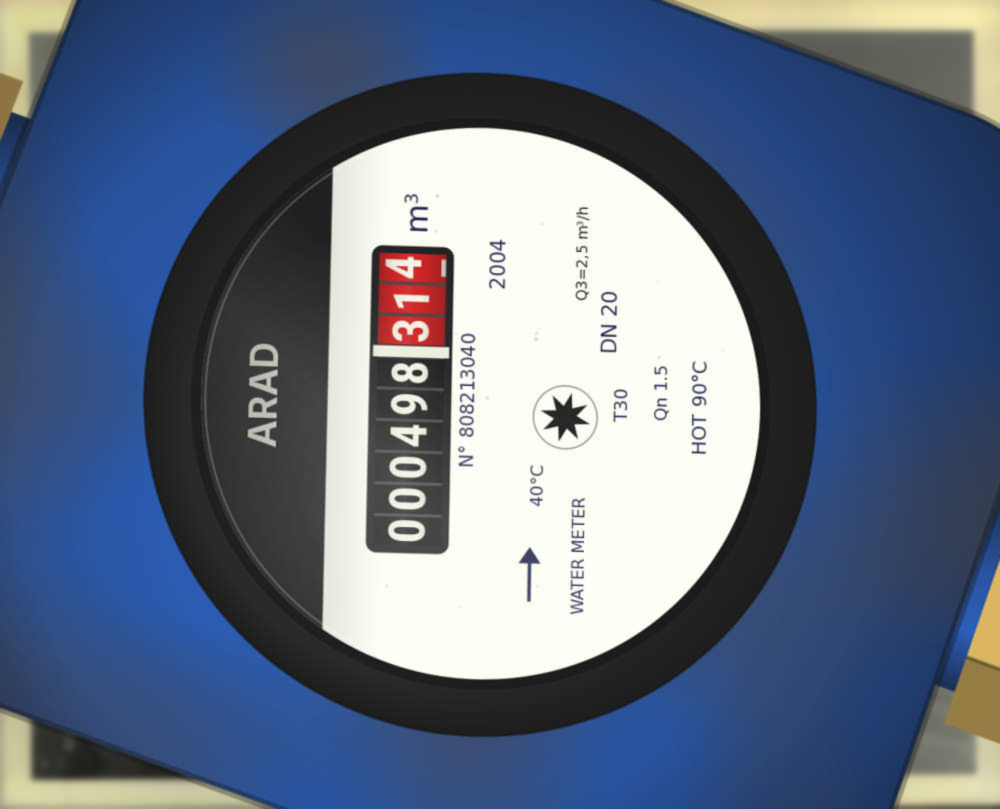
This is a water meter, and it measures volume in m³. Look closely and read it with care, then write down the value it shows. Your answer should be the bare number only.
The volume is 498.314
